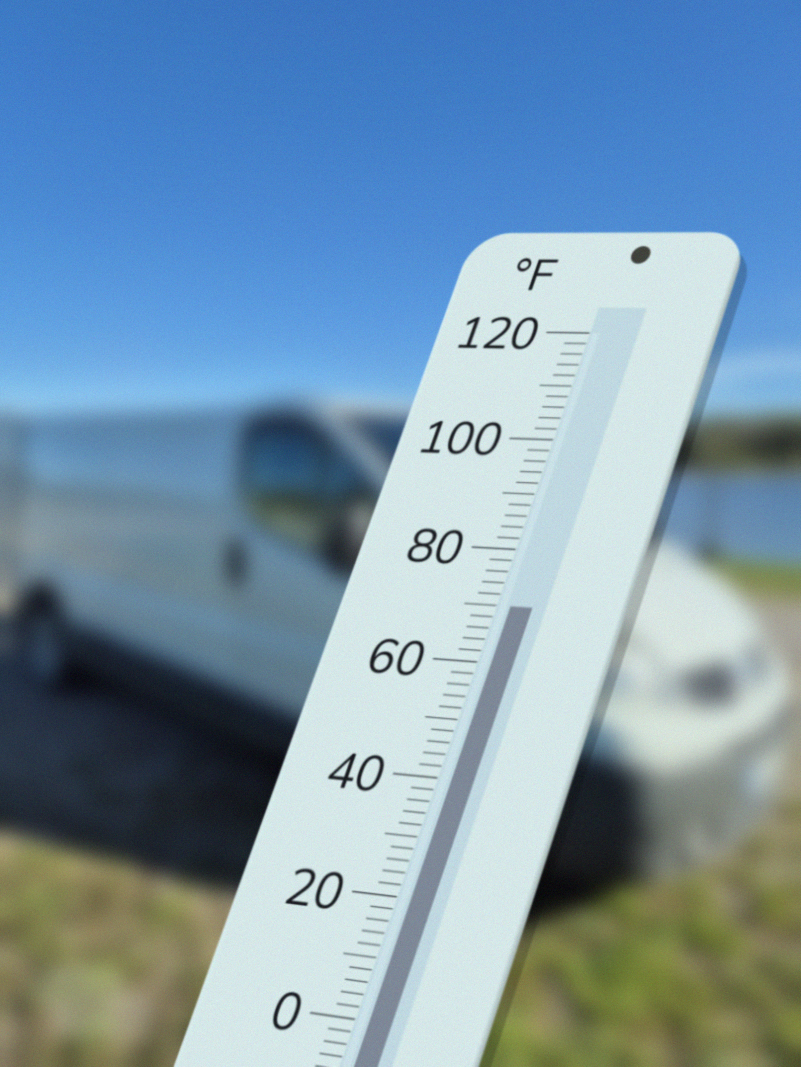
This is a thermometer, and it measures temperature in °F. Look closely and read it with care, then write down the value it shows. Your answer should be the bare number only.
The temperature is 70
